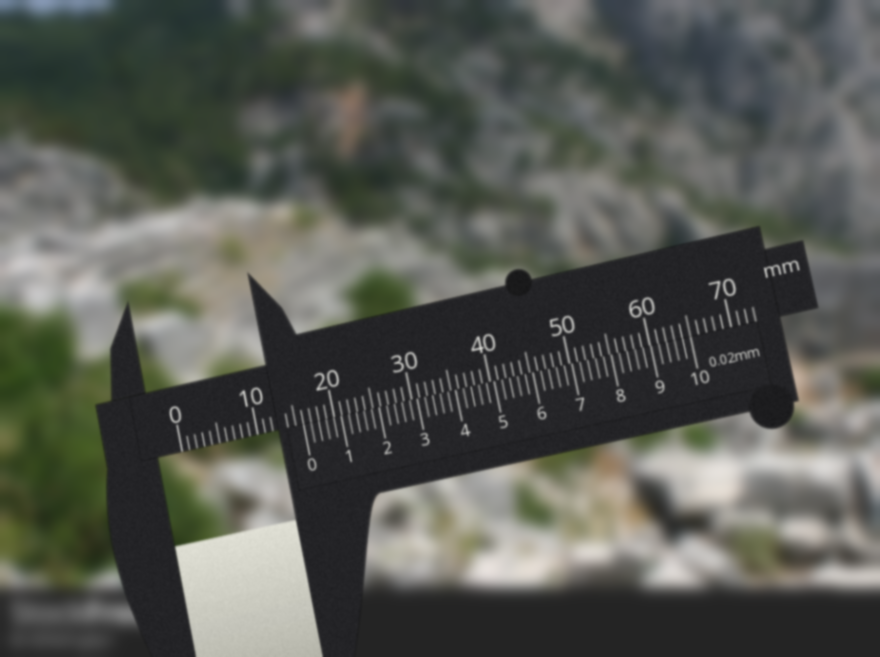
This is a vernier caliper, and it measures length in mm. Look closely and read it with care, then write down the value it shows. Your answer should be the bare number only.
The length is 16.0
